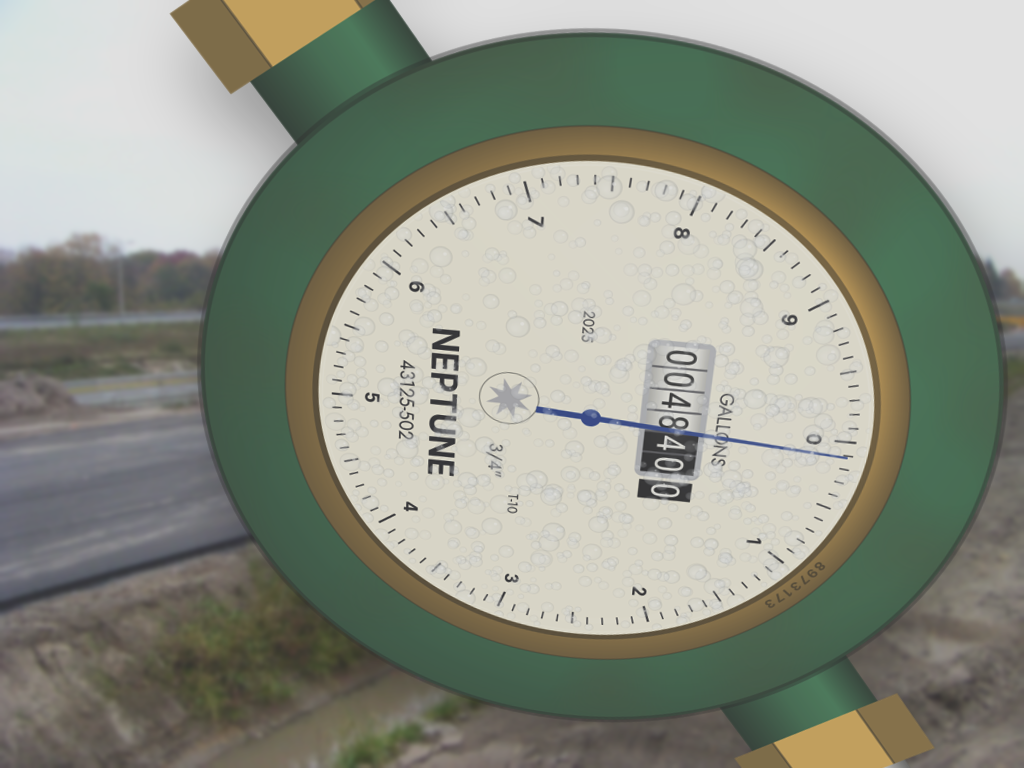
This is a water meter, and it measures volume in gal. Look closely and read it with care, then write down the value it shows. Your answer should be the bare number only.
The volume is 48400.1
